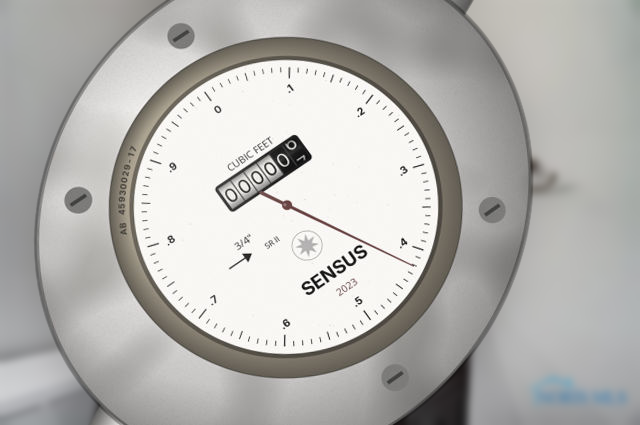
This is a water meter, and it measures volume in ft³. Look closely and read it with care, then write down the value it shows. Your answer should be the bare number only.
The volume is 6.42
